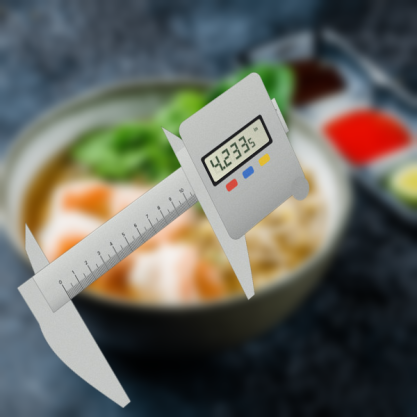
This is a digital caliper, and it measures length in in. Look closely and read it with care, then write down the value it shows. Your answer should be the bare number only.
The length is 4.2335
